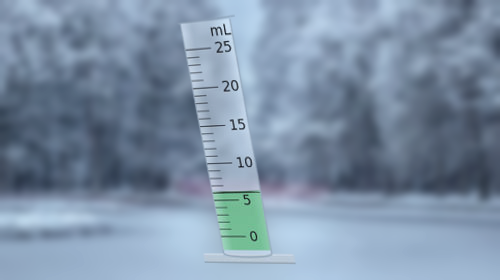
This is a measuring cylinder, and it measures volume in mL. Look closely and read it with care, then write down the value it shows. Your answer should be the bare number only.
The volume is 6
